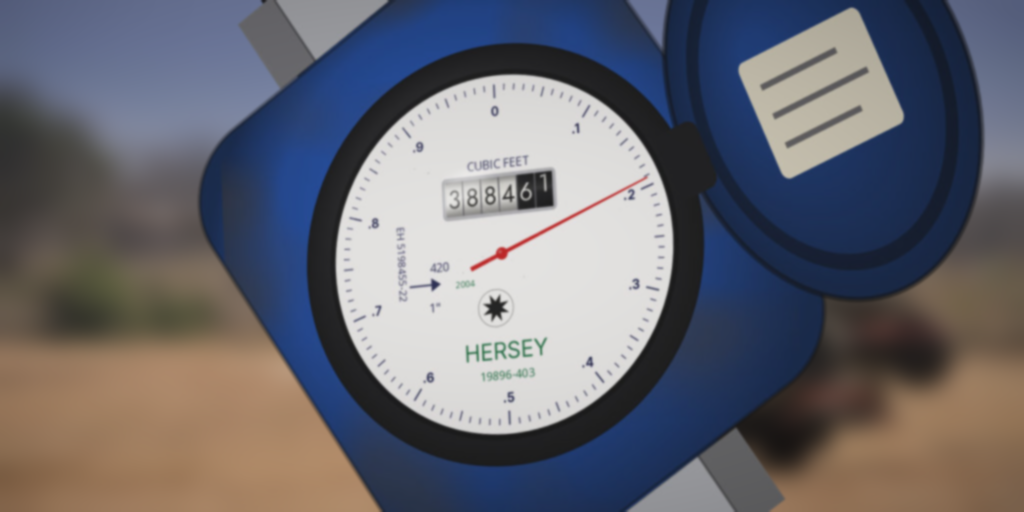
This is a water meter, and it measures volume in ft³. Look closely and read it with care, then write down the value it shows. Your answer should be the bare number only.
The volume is 388461.19
